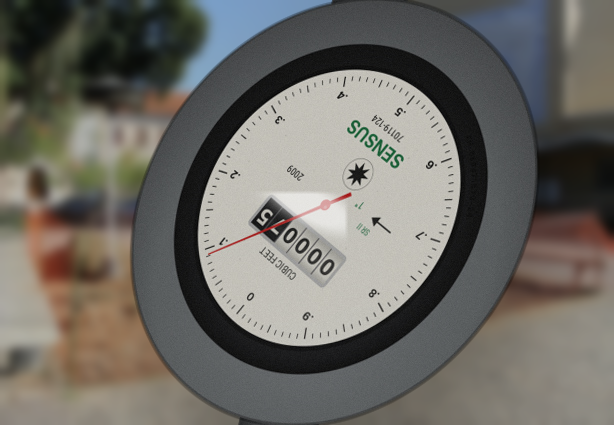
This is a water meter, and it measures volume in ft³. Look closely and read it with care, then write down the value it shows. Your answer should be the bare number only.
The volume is 75.09
